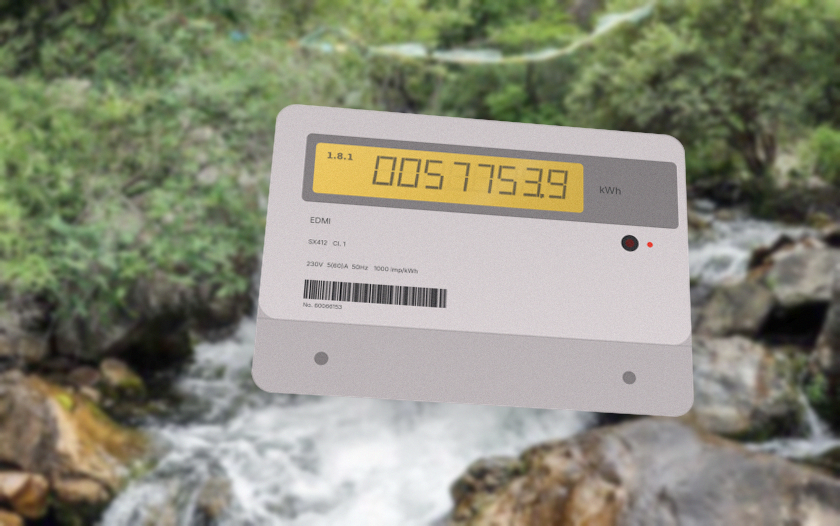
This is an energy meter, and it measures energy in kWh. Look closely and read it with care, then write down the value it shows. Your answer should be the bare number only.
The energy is 57753.9
